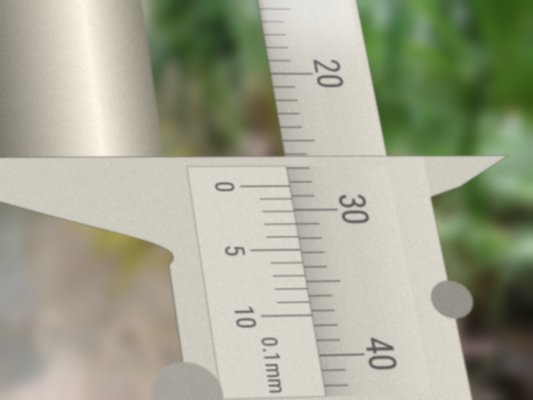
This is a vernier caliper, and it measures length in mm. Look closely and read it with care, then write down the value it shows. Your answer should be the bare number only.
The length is 28.3
